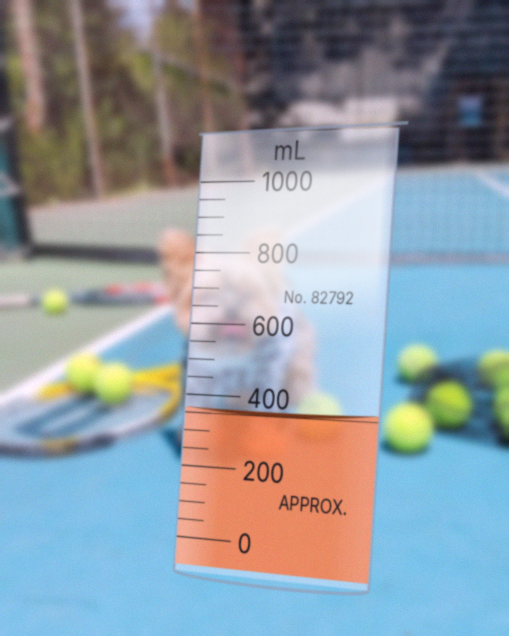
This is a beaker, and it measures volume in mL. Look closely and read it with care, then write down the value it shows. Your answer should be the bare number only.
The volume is 350
